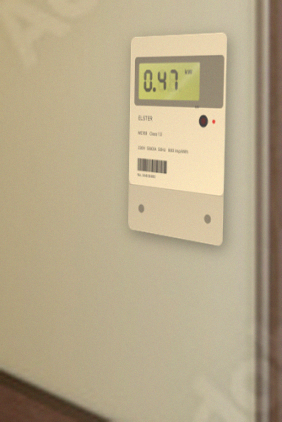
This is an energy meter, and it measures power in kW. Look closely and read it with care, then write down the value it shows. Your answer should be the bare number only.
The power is 0.47
